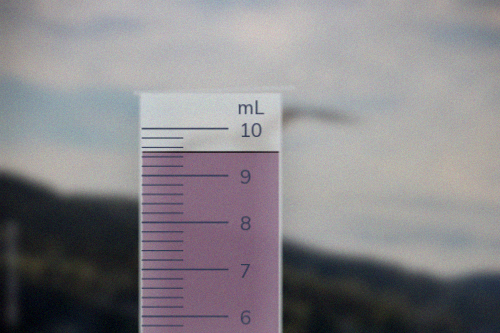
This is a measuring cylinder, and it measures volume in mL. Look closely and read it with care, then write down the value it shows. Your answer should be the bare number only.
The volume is 9.5
